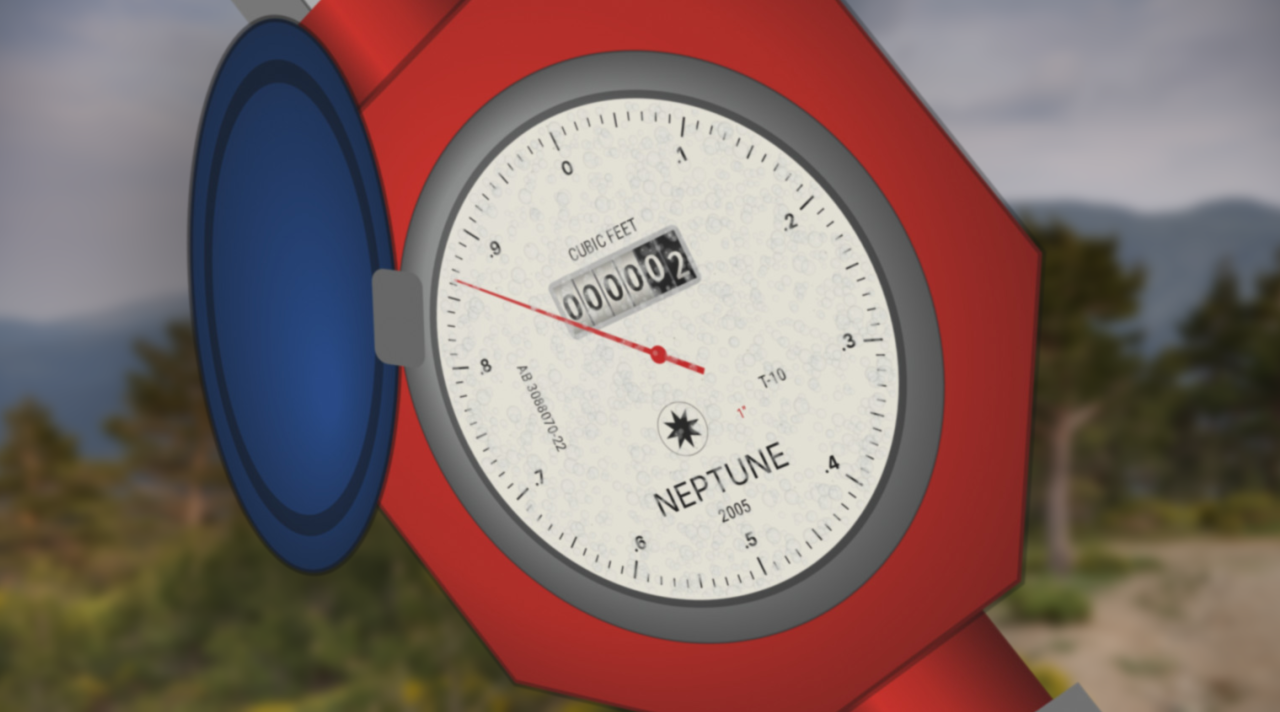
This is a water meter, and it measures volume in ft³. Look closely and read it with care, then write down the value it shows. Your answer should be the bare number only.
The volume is 1.86
